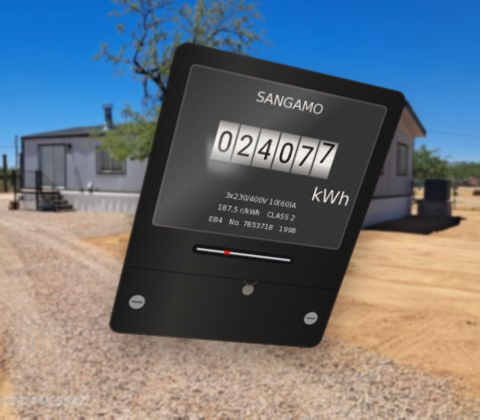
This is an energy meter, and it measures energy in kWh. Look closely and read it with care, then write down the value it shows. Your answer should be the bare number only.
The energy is 24077
